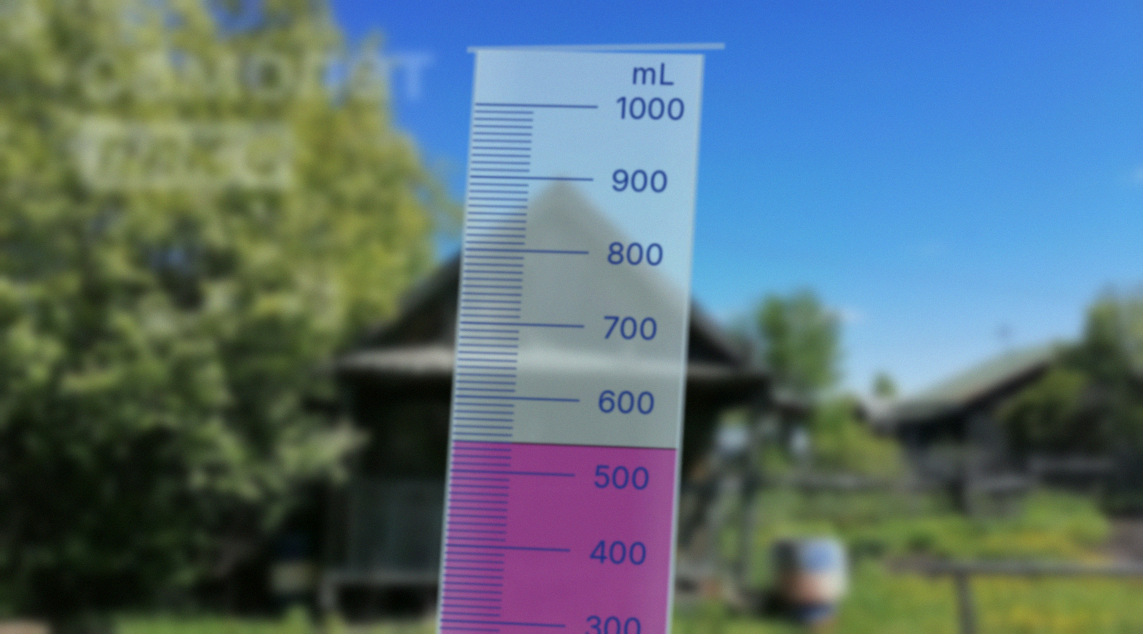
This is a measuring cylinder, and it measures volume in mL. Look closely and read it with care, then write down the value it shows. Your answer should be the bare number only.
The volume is 540
